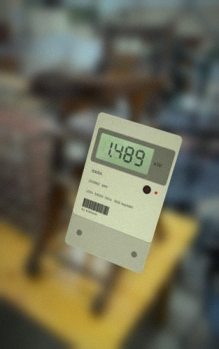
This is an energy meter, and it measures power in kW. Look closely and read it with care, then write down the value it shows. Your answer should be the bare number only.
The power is 1.489
